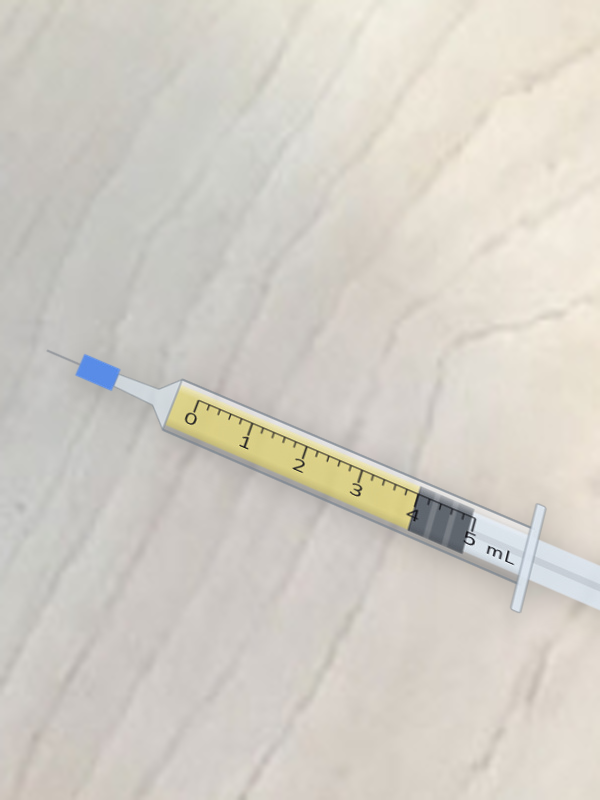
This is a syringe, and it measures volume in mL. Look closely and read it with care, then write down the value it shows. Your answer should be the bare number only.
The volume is 4
